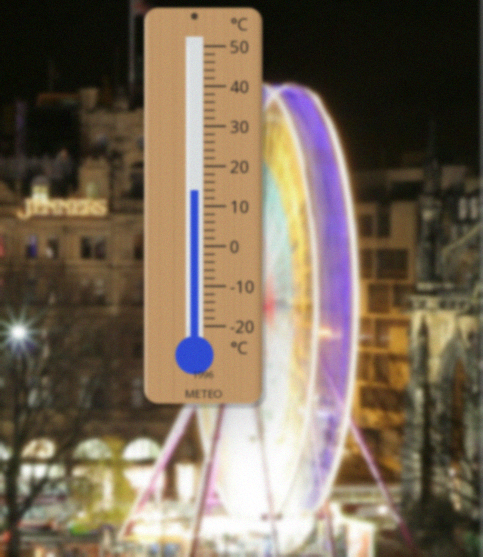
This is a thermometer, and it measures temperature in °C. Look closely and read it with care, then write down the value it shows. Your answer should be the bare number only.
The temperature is 14
